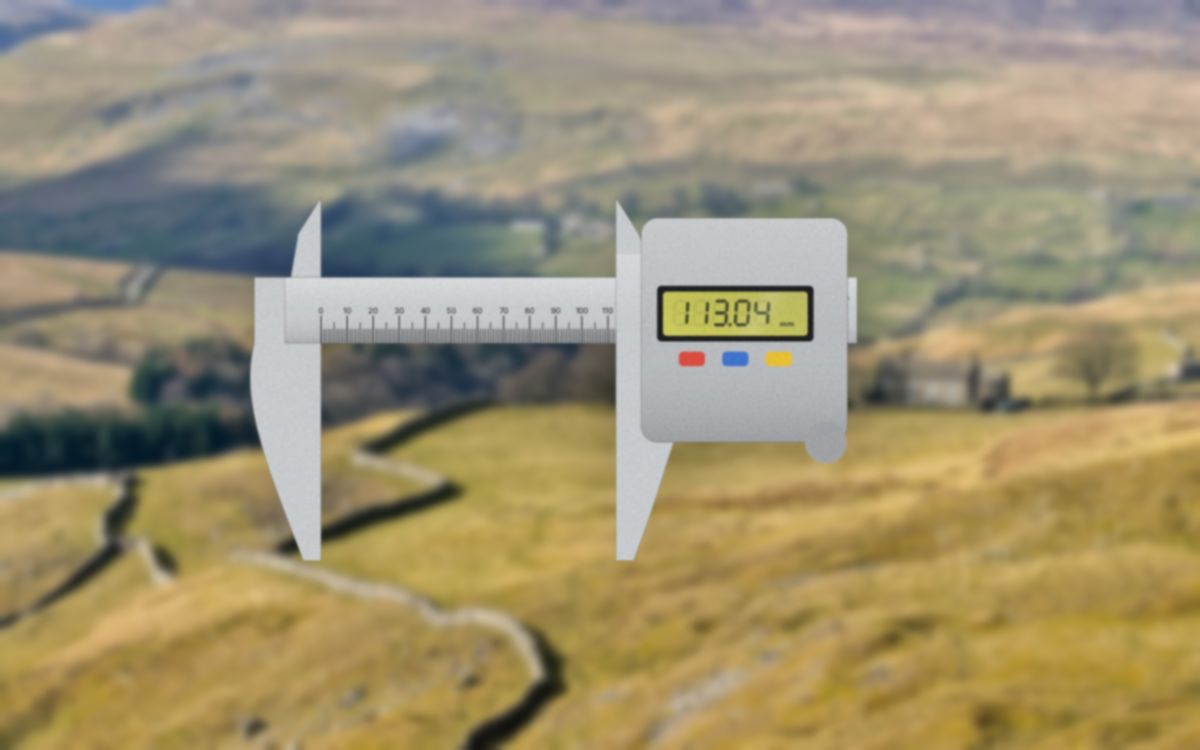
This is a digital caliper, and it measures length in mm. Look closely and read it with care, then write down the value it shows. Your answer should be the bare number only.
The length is 113.04
